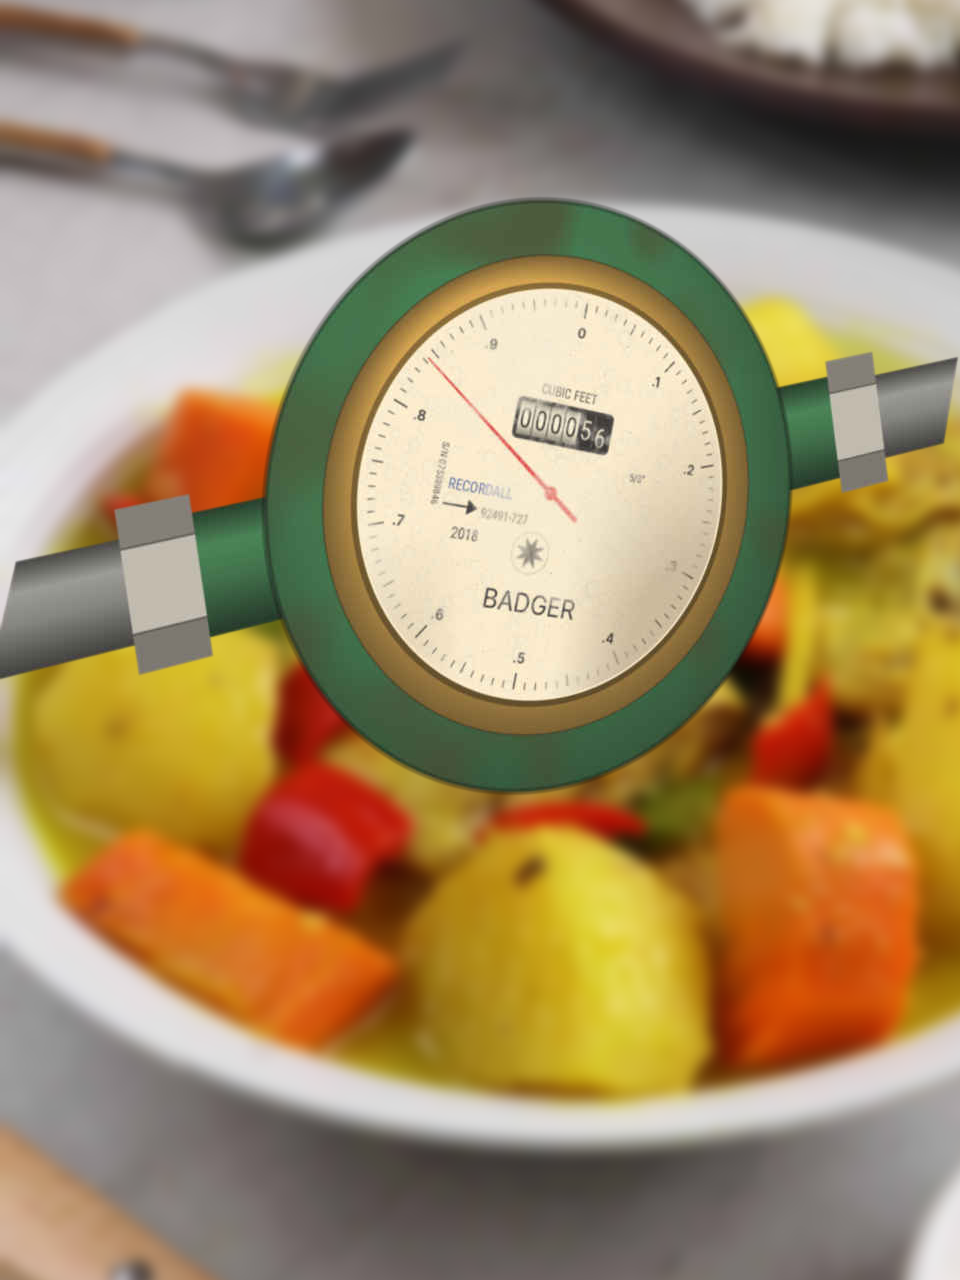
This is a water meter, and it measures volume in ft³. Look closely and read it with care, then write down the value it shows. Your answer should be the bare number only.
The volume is 55.84
